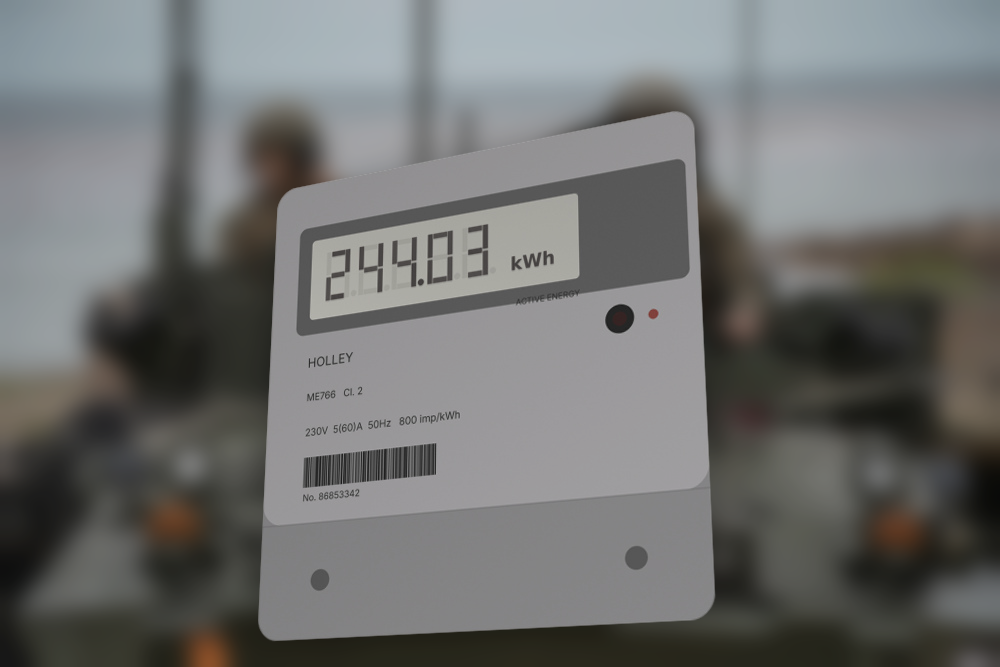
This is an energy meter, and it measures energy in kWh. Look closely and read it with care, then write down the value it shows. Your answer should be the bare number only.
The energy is 244.03
